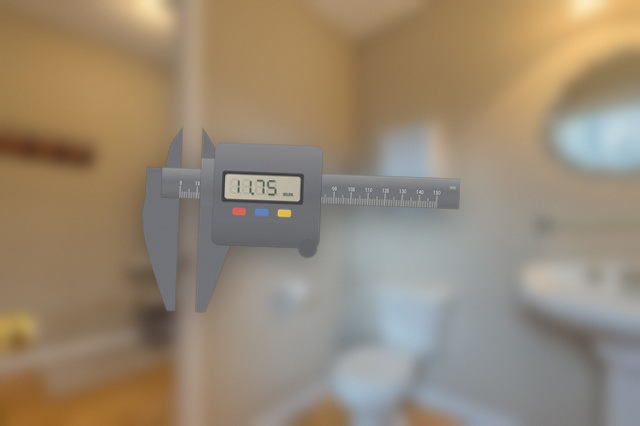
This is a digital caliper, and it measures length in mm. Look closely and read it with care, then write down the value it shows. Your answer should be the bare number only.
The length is 11.75
